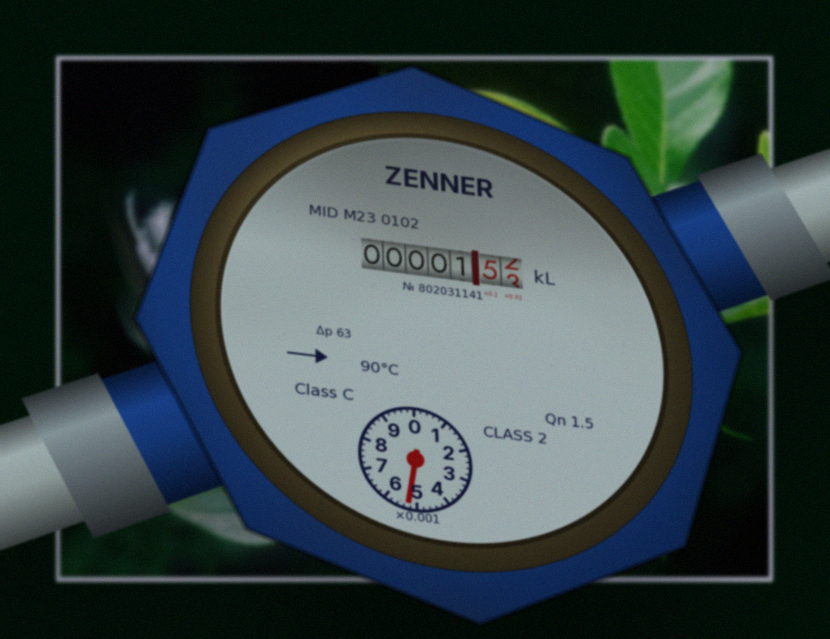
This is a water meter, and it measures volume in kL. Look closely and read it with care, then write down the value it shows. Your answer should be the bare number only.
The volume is 1.525
